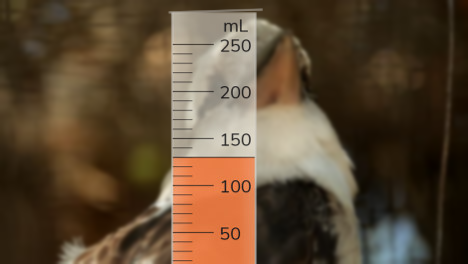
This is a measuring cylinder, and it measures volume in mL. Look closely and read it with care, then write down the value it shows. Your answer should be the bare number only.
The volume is 130
